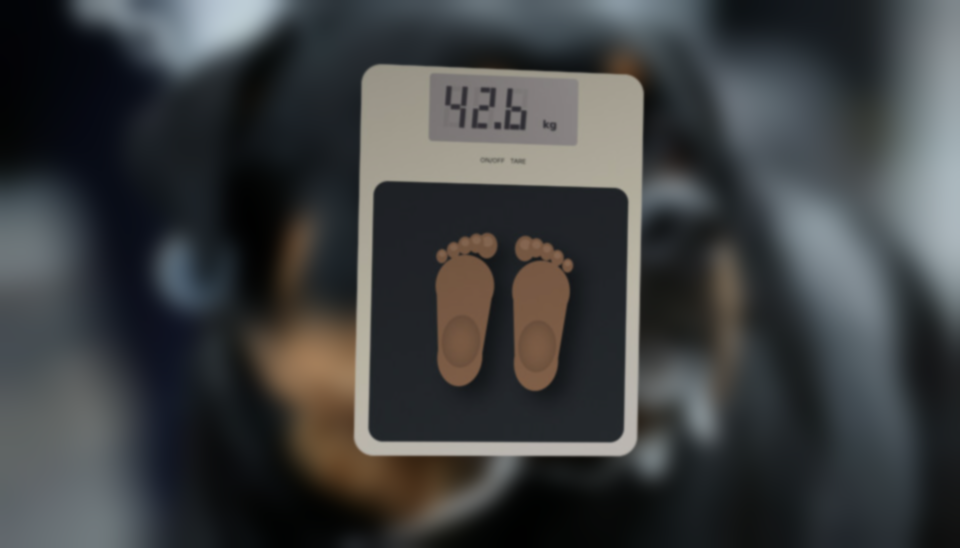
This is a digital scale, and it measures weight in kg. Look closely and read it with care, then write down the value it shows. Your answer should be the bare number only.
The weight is 42.6
